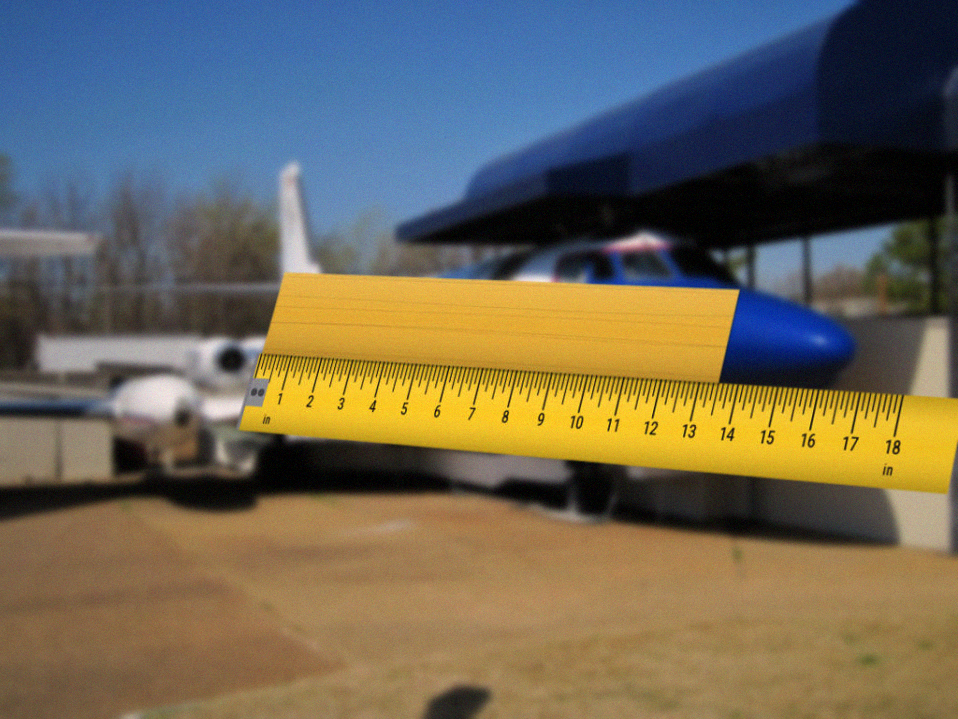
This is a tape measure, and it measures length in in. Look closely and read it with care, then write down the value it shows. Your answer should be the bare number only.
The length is 13.5
